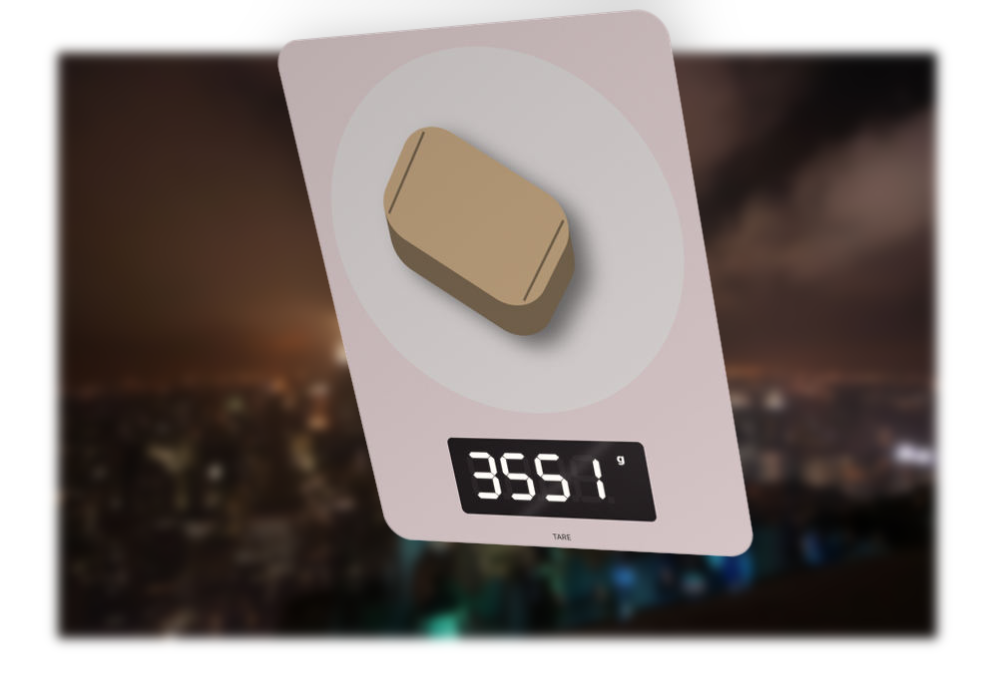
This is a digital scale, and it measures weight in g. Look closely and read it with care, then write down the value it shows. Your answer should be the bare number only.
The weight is 3551
